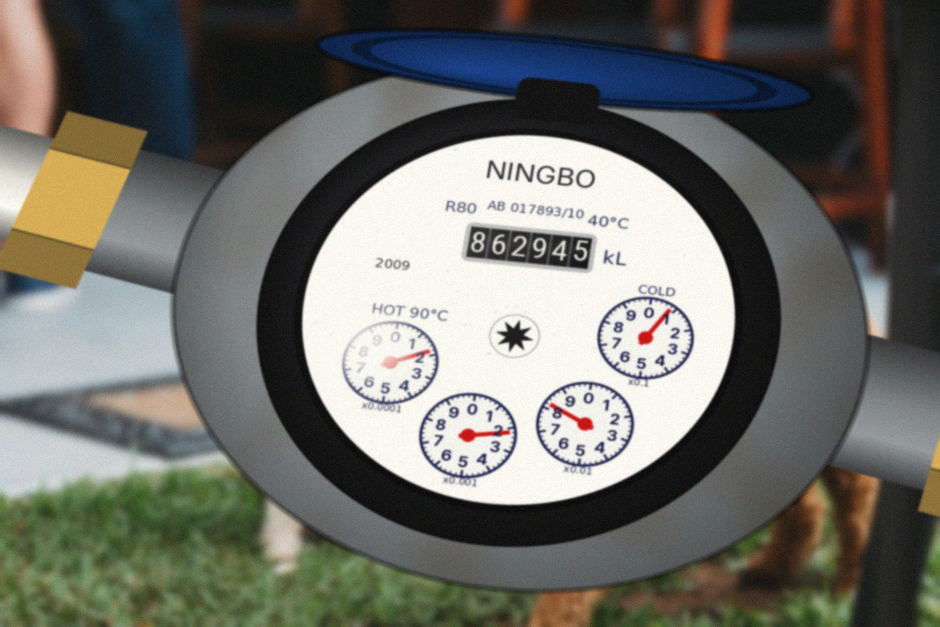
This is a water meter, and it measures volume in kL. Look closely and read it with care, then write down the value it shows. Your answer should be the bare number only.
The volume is 862945.0821
